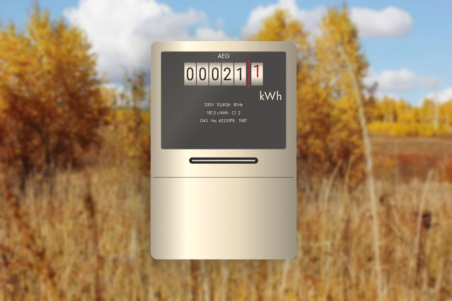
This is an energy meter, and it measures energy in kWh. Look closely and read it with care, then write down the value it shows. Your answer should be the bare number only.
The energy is 21.1
